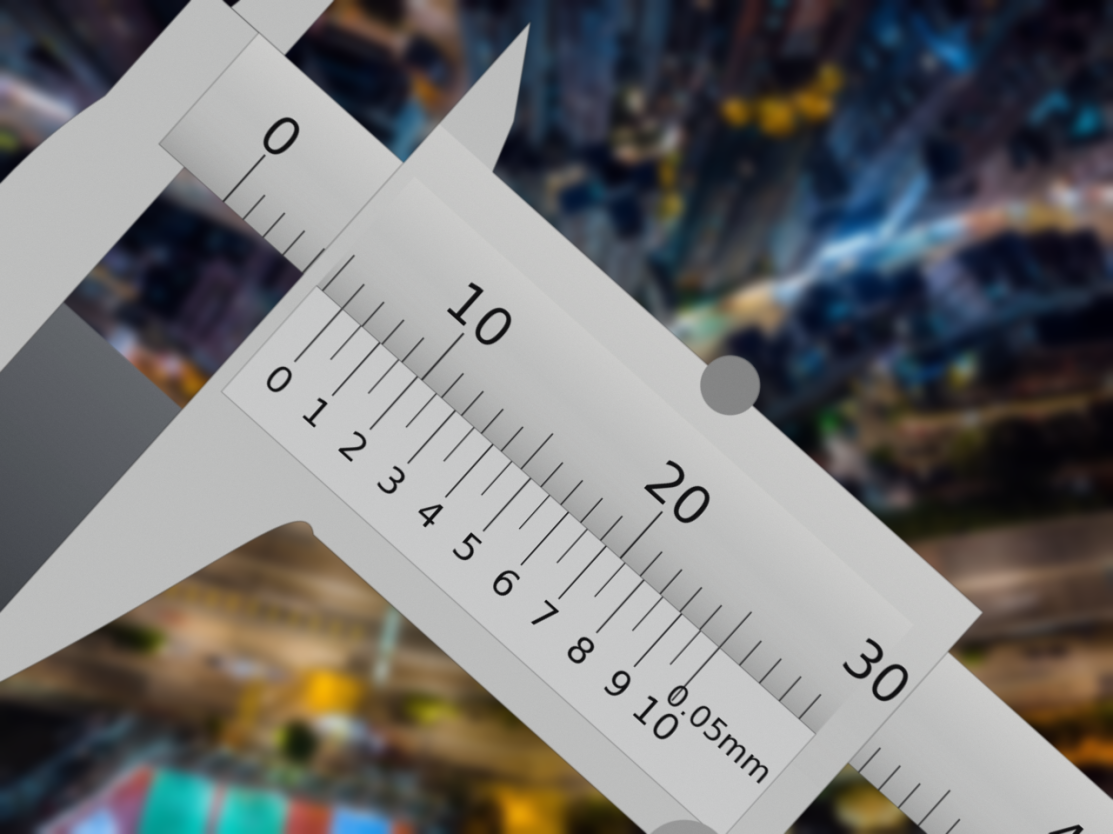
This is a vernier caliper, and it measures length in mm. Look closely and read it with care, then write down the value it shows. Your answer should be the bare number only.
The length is 6.00
